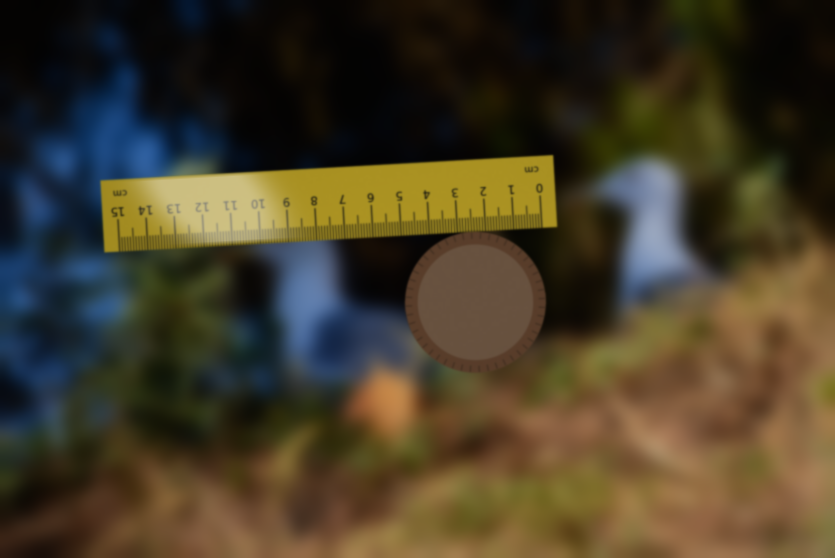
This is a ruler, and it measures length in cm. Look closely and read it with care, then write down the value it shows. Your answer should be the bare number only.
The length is 5
